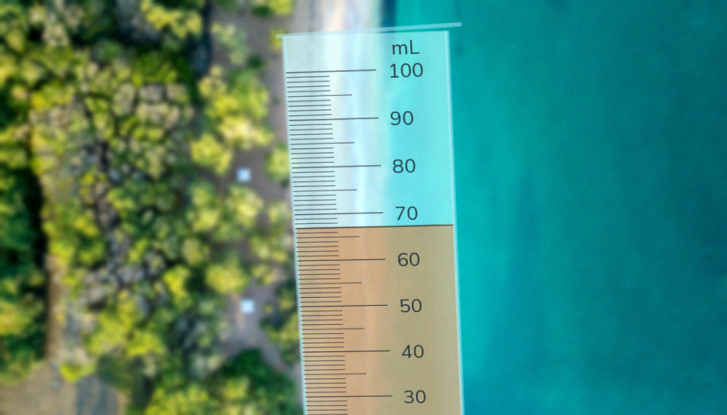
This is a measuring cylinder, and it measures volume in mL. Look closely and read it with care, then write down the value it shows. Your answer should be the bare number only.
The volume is 67
